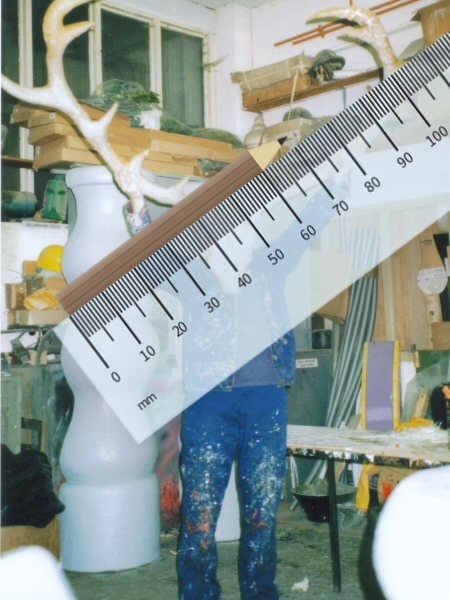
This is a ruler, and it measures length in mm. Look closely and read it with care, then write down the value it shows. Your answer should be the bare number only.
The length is 70
